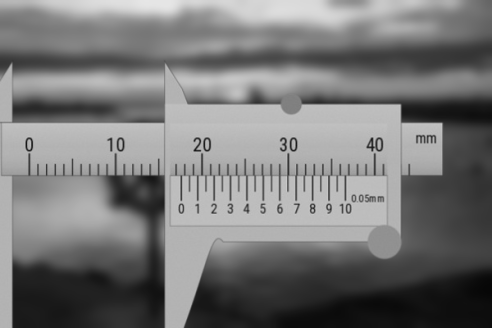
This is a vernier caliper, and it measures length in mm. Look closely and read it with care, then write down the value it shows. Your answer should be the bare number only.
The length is 17.6
